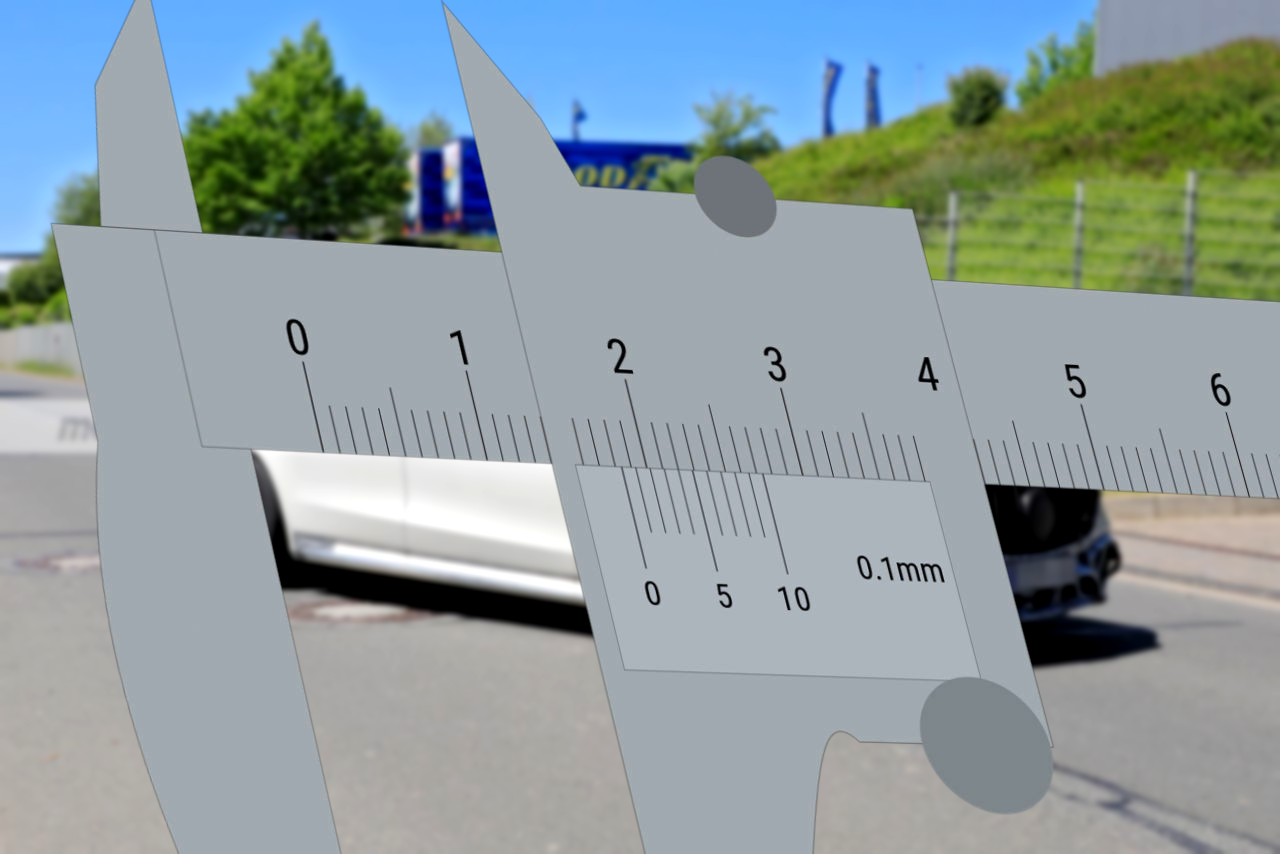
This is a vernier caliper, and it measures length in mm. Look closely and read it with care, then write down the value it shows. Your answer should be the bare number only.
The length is 18.4
